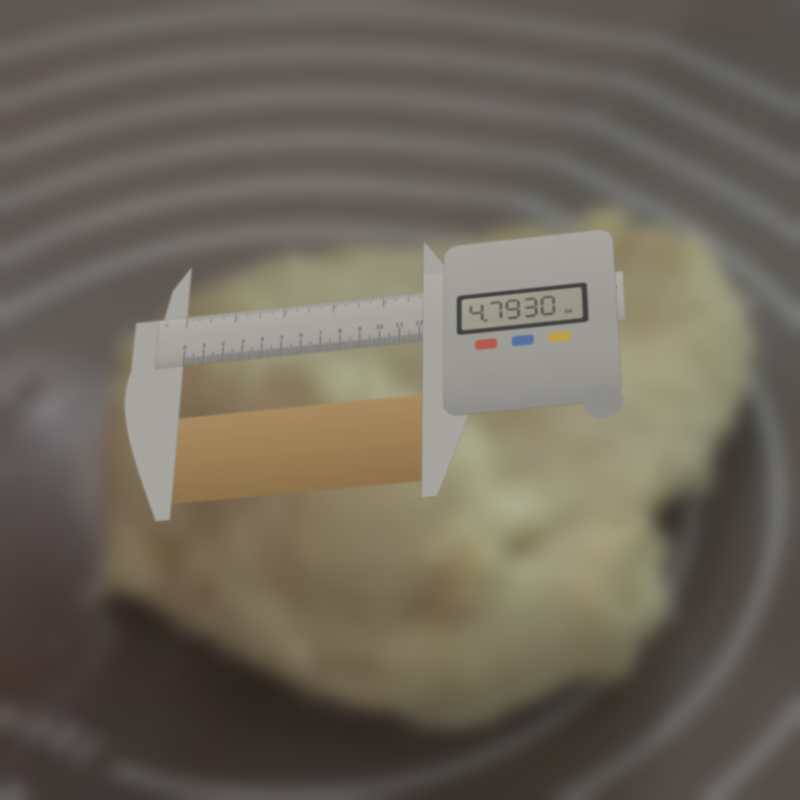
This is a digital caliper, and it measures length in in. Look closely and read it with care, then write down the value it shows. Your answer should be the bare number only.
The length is 4.7930
